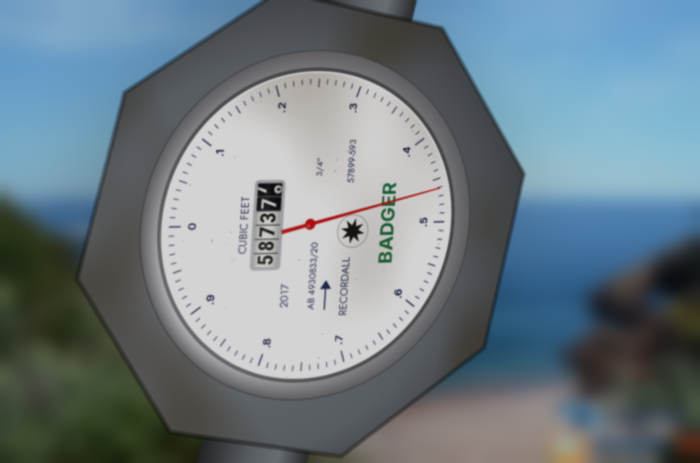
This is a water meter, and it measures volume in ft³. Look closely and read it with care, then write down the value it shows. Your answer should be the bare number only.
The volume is 587377.46
